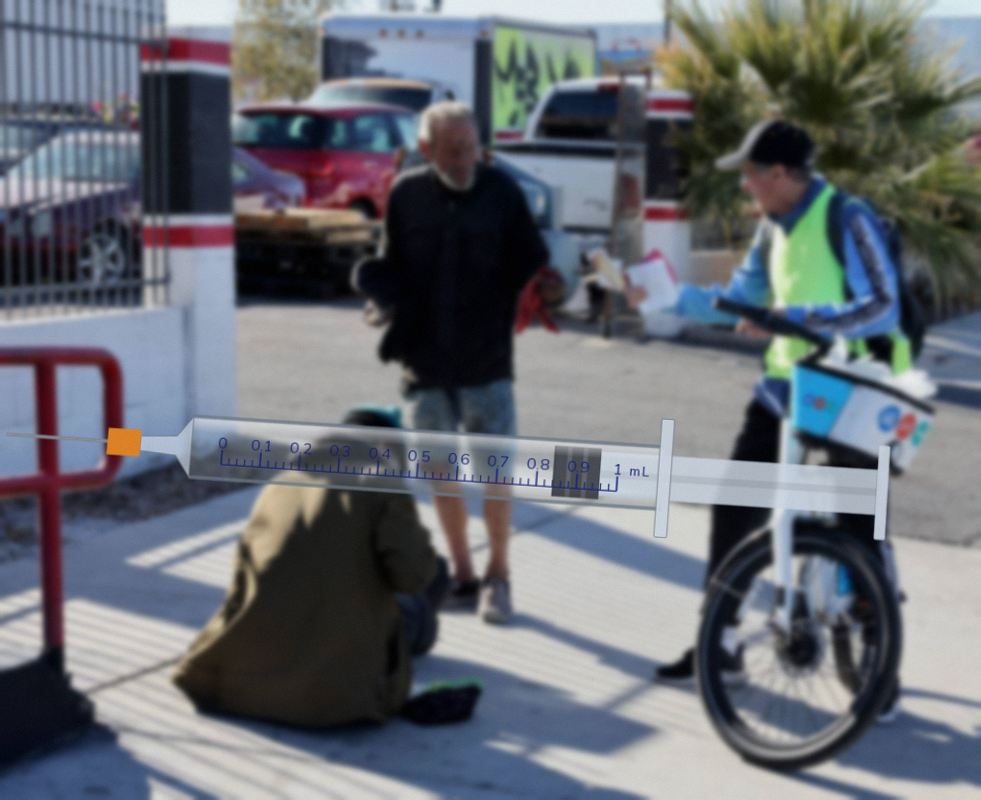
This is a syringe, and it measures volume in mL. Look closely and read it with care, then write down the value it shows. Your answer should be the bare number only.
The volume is 0.84
